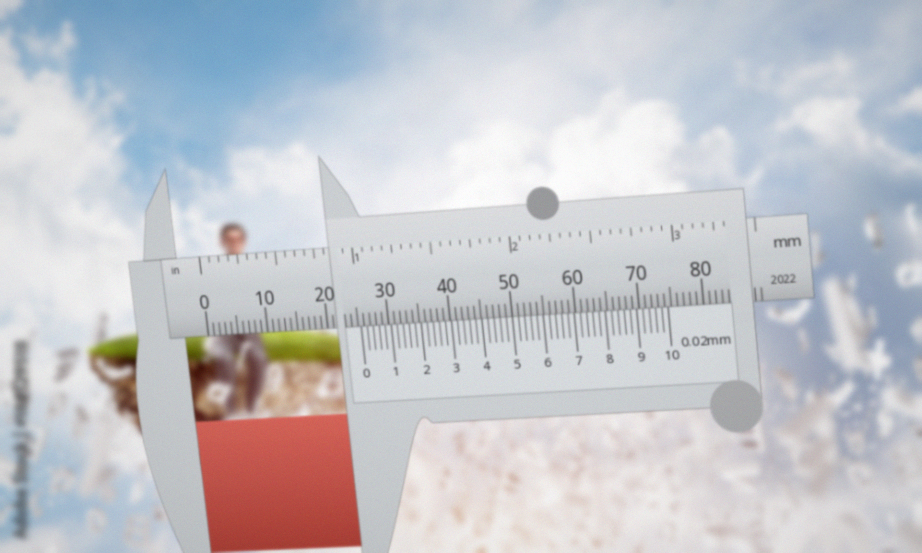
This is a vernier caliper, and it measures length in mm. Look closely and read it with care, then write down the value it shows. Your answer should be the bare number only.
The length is 25.5
